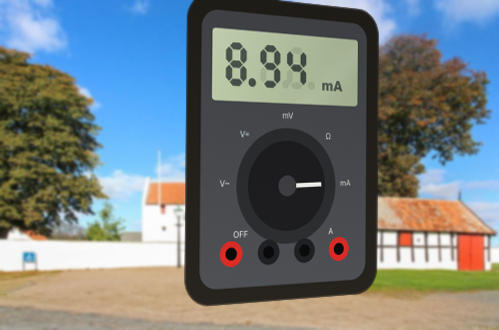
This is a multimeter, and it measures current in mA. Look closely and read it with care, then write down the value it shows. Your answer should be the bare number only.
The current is 8.94
